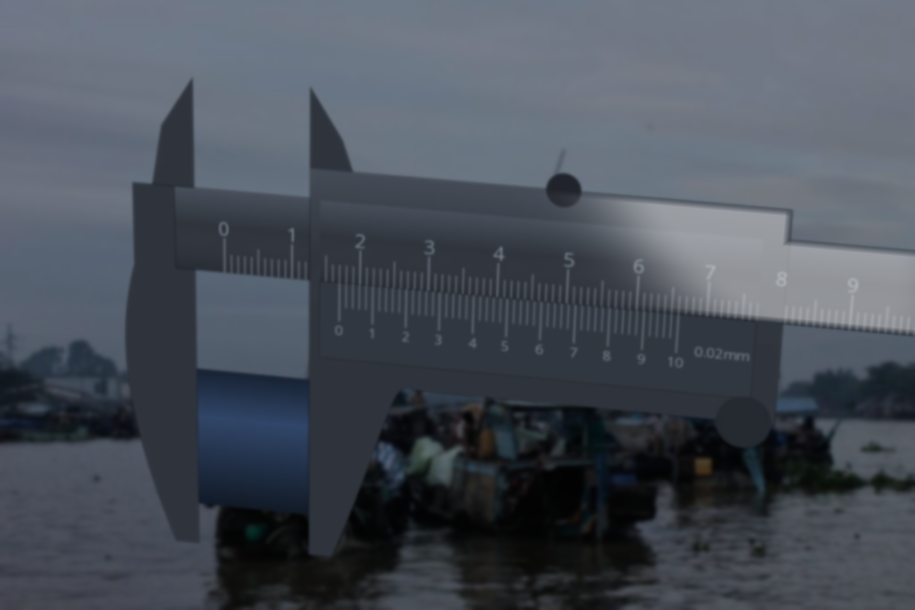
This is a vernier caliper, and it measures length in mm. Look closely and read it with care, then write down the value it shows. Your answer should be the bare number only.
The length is 17.0
